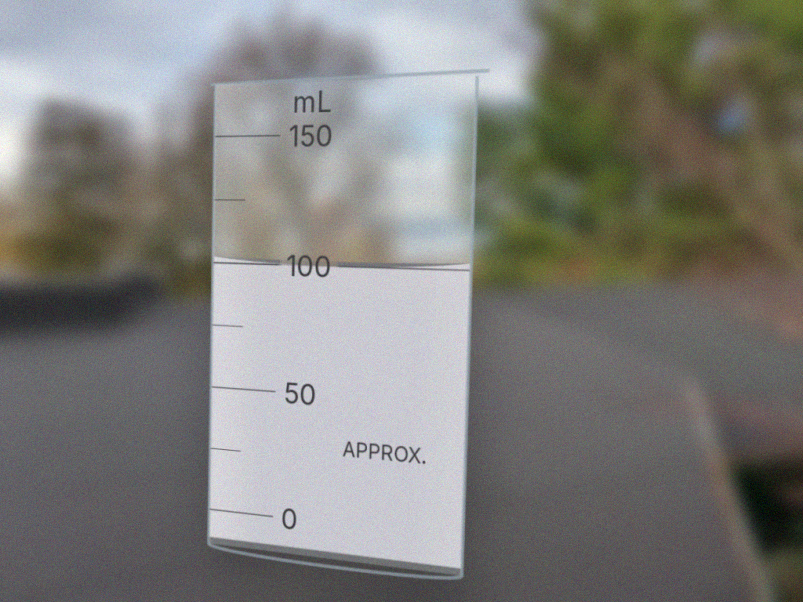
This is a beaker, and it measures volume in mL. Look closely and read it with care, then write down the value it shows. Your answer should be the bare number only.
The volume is 100
